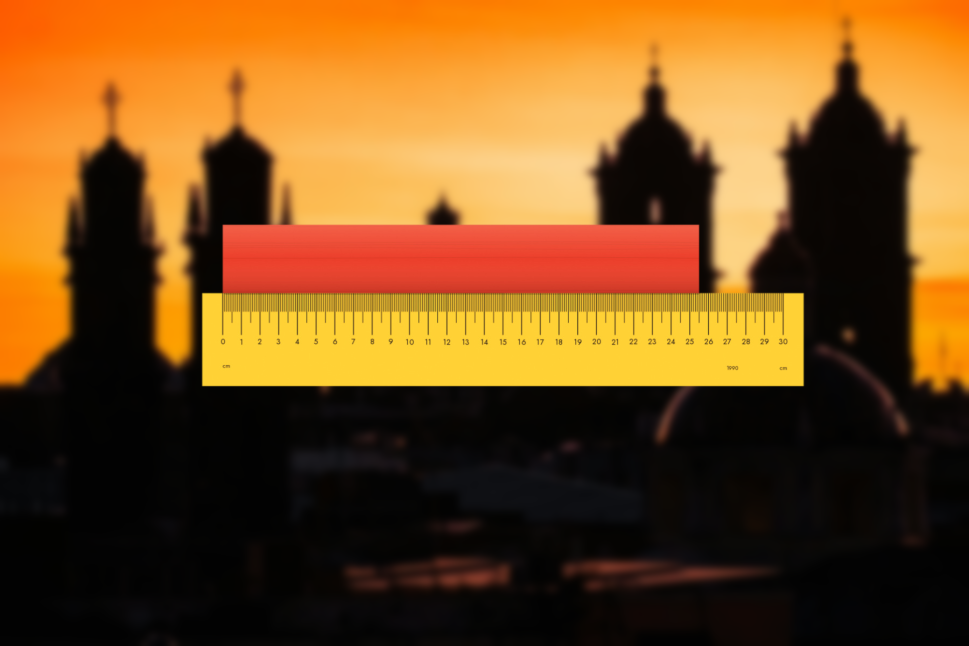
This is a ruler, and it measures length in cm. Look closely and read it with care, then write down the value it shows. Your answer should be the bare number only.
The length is 25.5
